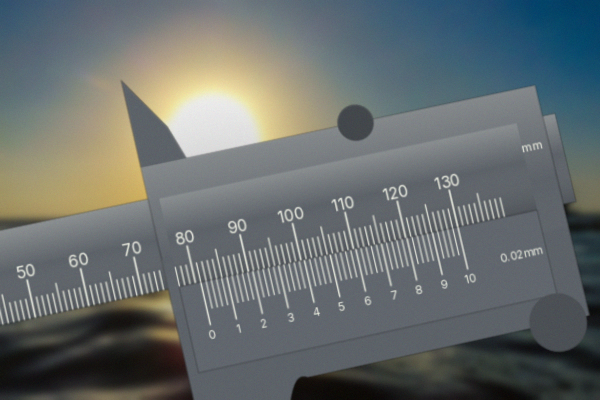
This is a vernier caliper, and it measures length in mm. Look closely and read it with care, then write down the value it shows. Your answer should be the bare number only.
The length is 81.0
